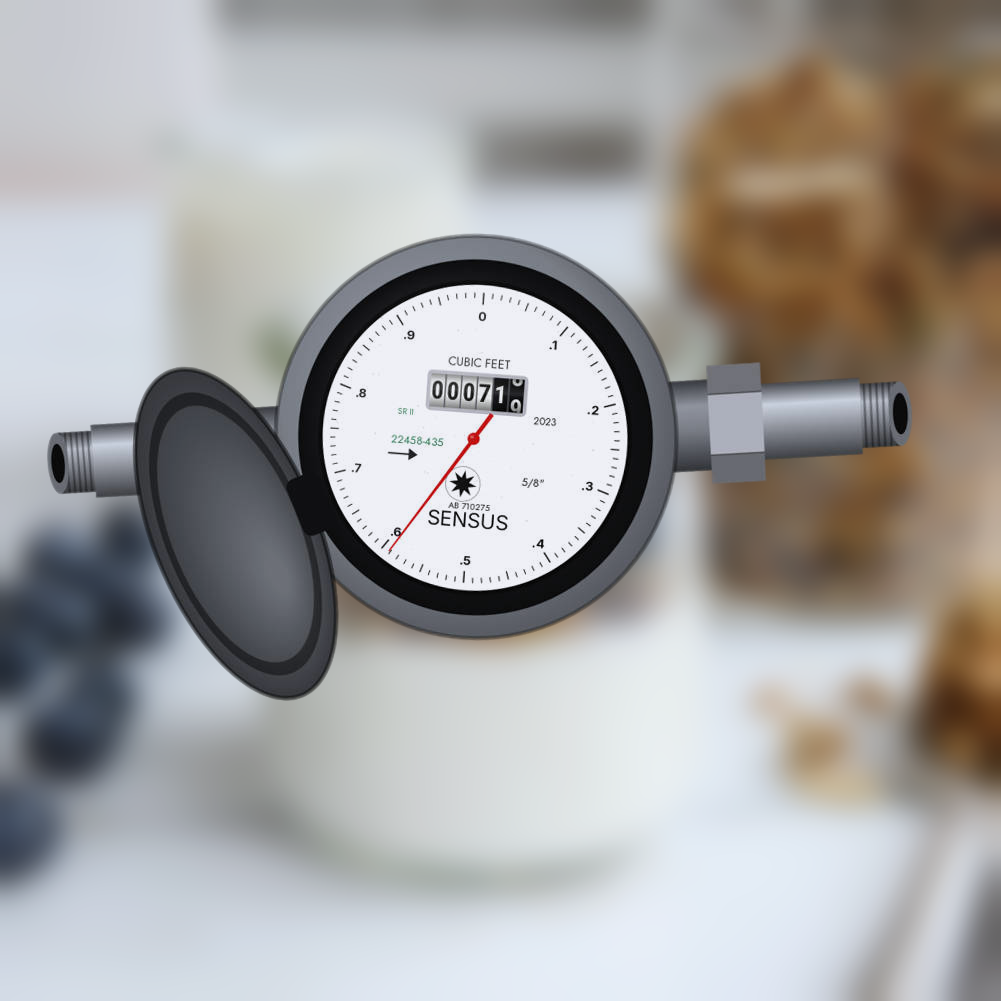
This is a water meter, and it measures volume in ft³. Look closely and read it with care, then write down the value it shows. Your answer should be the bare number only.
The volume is 718.59
